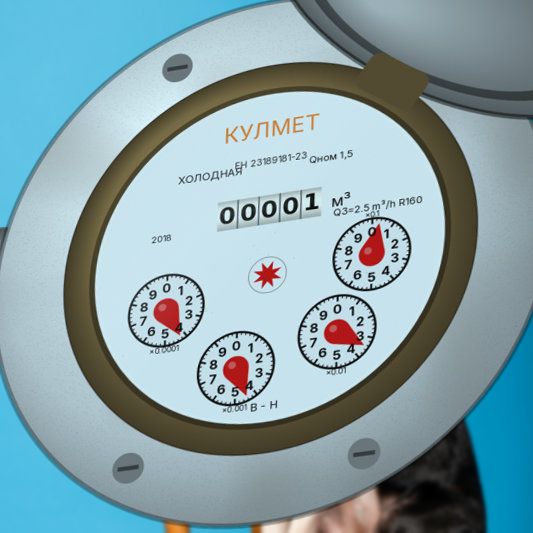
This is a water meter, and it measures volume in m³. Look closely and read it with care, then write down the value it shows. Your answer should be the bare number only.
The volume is 1.0344
